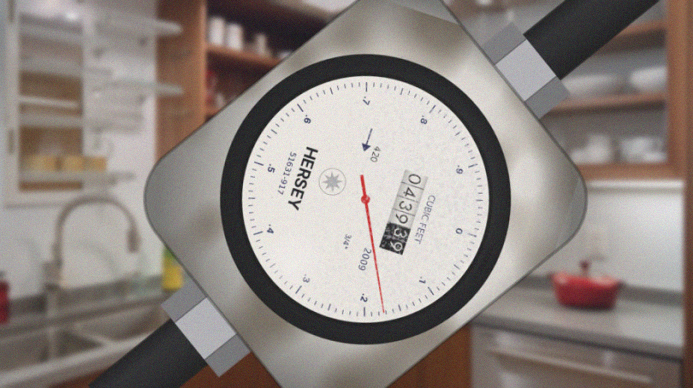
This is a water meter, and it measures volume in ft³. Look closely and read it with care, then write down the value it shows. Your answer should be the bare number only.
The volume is 43939.17
